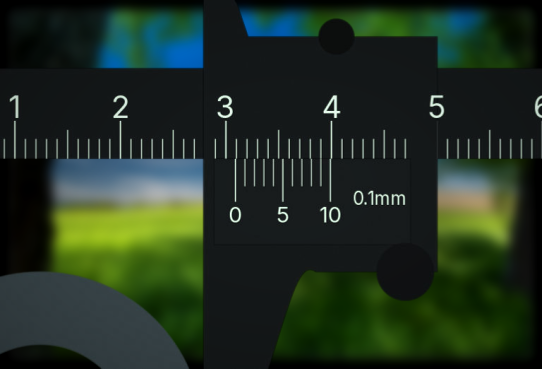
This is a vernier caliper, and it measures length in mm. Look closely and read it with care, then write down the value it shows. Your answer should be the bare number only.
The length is 30.9
